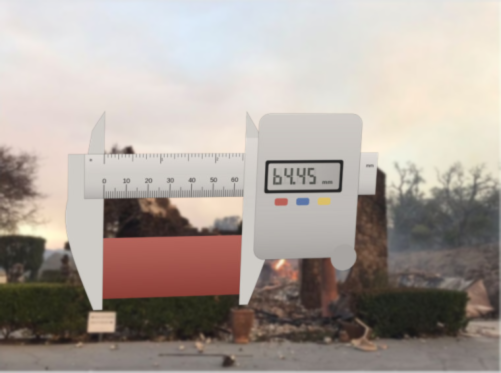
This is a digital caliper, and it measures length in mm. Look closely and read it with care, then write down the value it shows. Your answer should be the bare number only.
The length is 64.45
